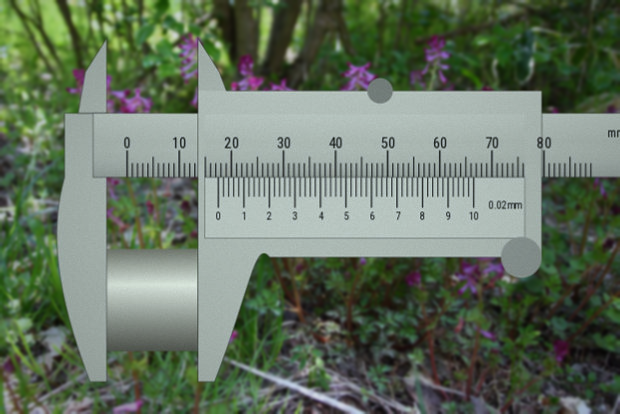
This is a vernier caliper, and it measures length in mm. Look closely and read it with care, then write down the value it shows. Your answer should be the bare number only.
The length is 17.5
